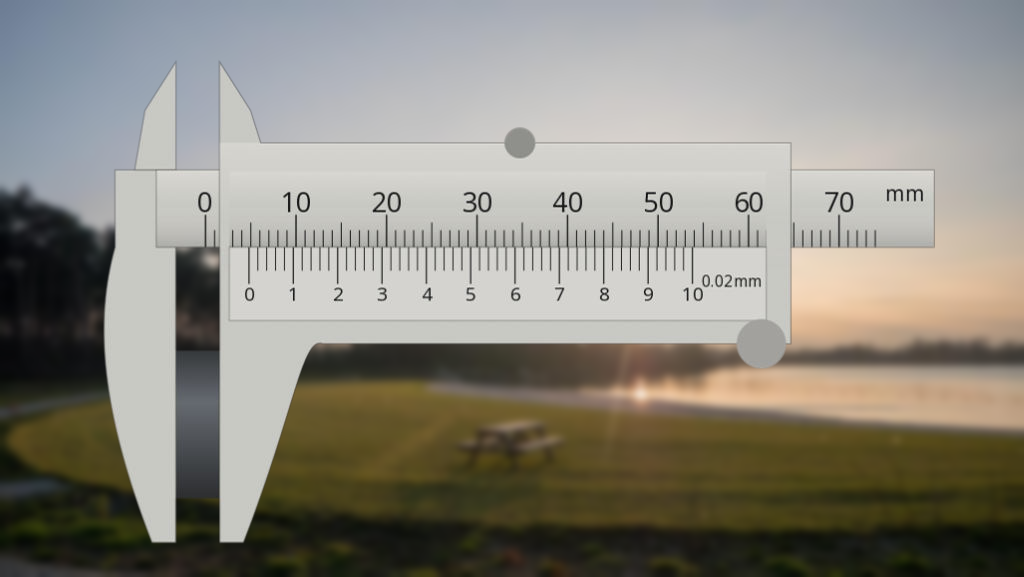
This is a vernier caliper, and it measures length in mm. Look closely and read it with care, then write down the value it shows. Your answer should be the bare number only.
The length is 4.8
